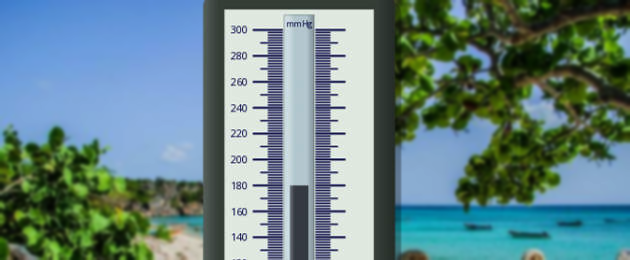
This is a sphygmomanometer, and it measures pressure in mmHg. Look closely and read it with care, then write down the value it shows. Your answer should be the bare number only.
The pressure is 180
